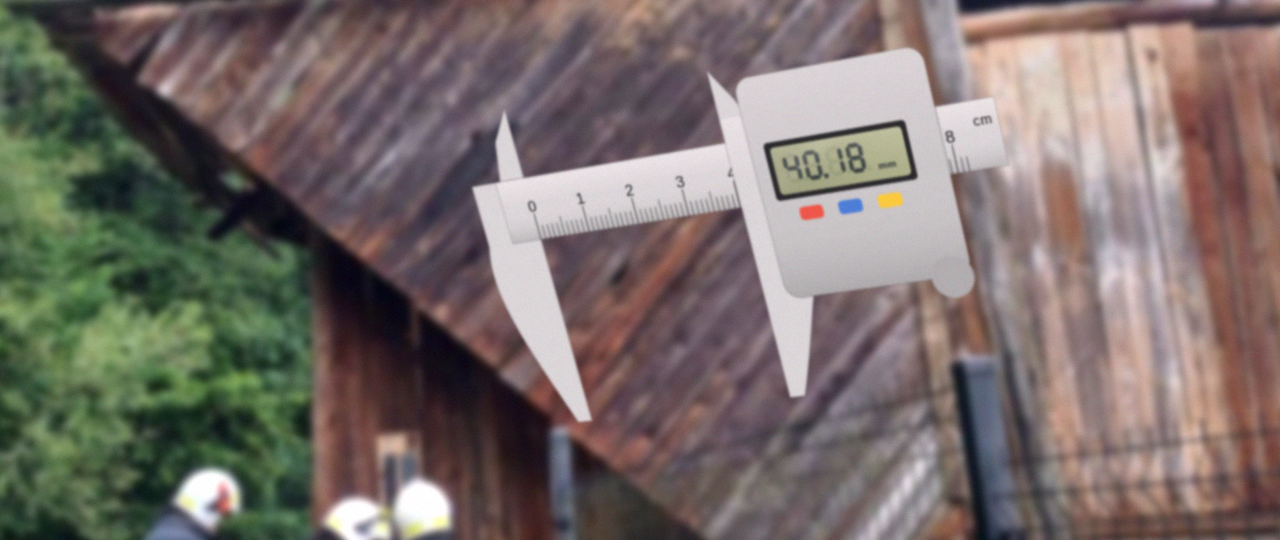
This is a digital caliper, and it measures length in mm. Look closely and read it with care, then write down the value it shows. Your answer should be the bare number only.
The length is 40.18
